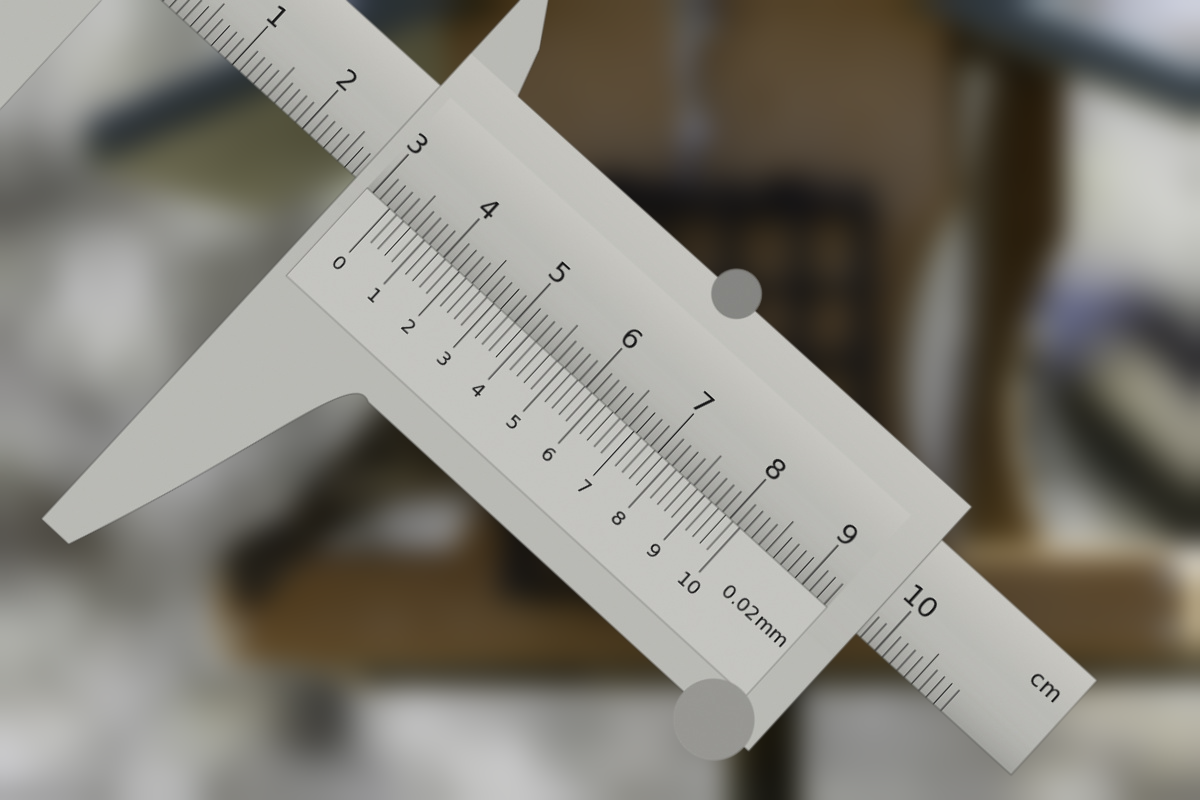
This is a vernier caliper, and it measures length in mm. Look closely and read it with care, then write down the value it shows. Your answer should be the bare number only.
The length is 32.4
